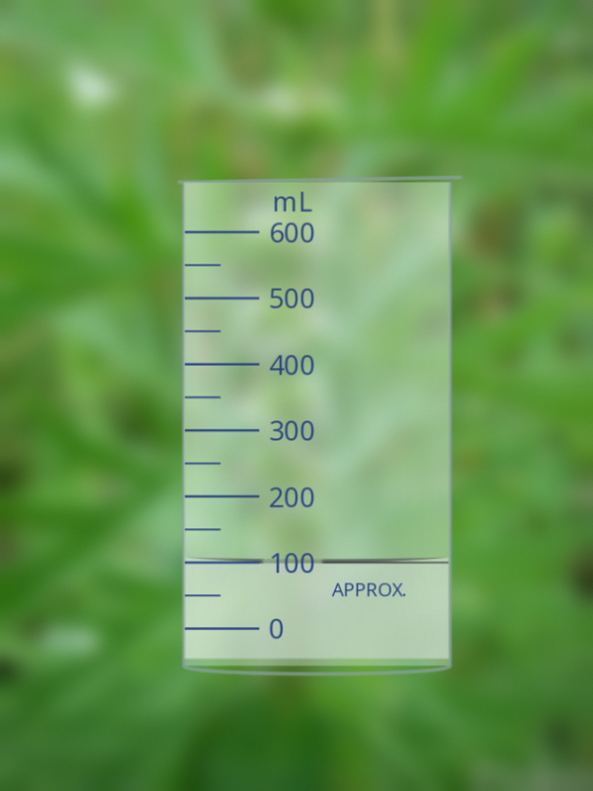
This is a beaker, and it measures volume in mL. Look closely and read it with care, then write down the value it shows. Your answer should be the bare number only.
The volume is 100
